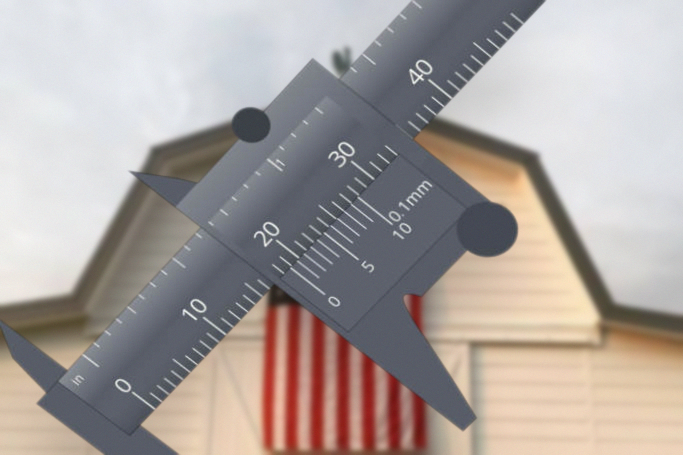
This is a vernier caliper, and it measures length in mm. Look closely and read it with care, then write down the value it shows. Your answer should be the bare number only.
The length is 18.8
